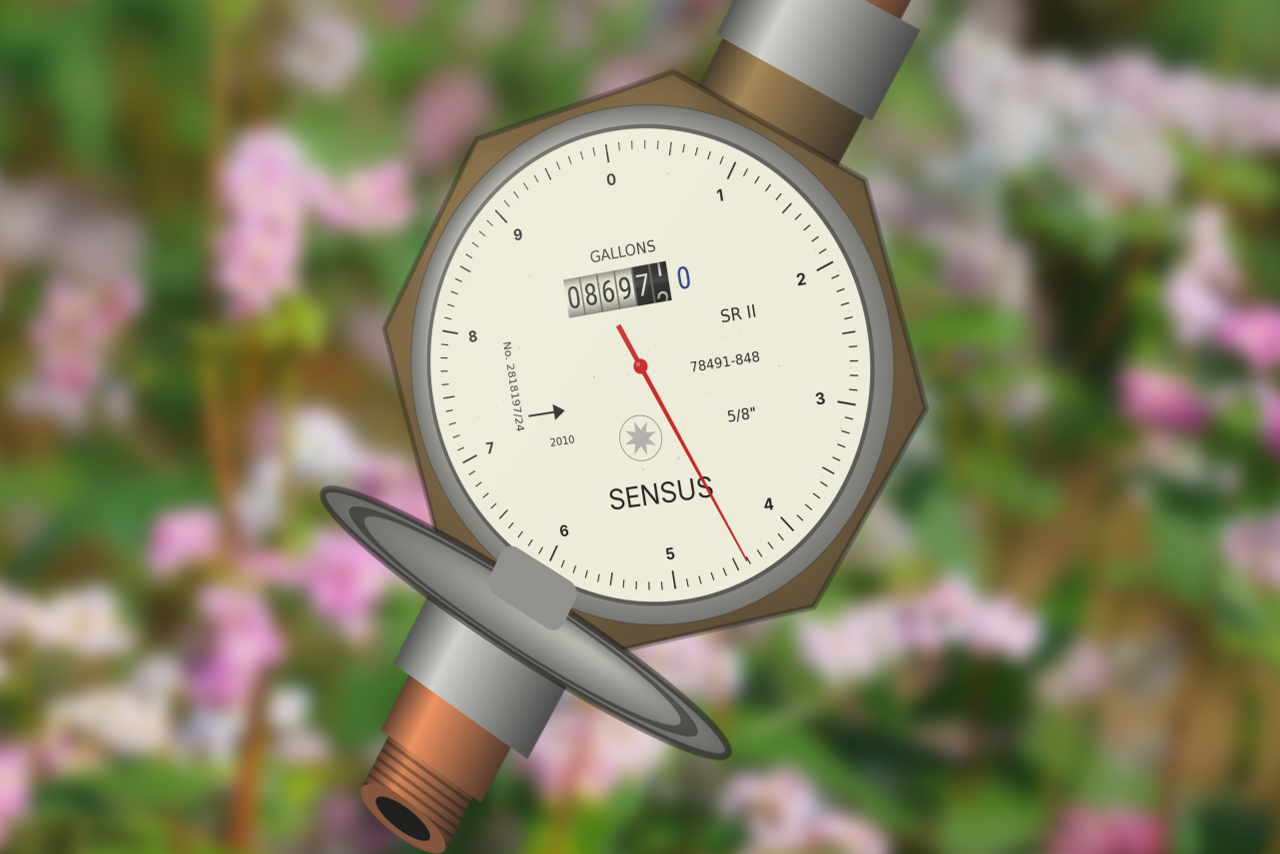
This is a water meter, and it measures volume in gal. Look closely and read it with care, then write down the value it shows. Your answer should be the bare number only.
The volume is 869714.4
